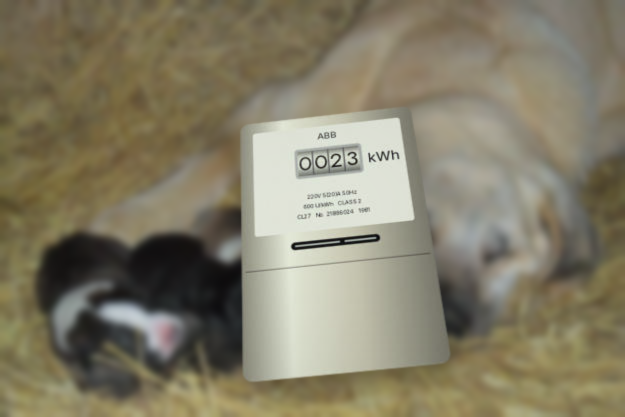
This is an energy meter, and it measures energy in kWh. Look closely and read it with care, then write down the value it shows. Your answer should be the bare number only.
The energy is 23
